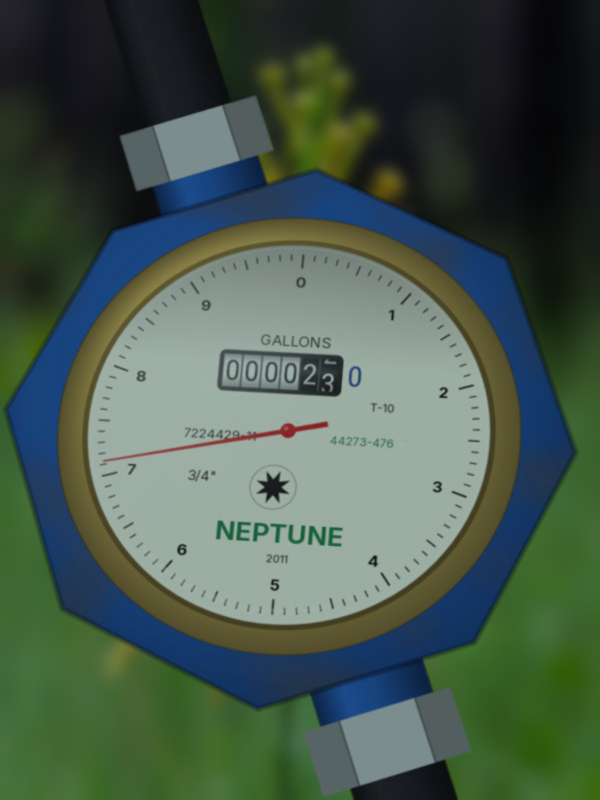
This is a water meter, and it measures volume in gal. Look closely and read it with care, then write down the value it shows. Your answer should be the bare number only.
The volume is 227.1
